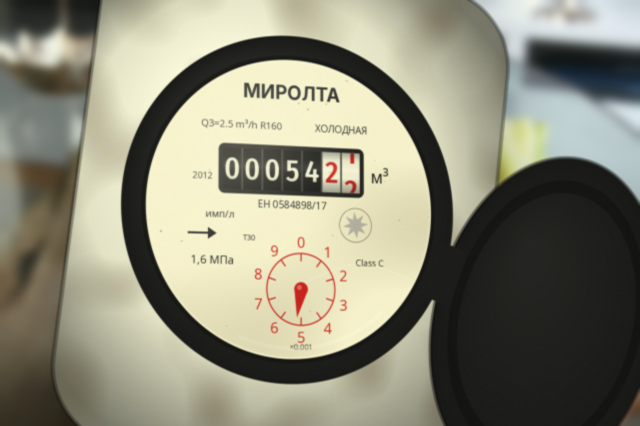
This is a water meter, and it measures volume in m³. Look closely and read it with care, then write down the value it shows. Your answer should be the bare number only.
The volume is 54.215
